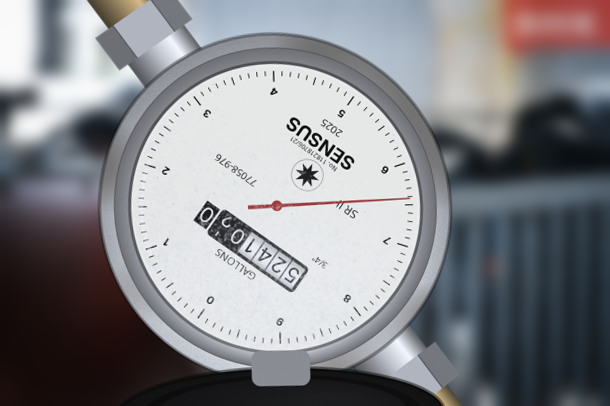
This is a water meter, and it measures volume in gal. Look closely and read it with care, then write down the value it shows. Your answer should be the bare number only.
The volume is 5241016.4
